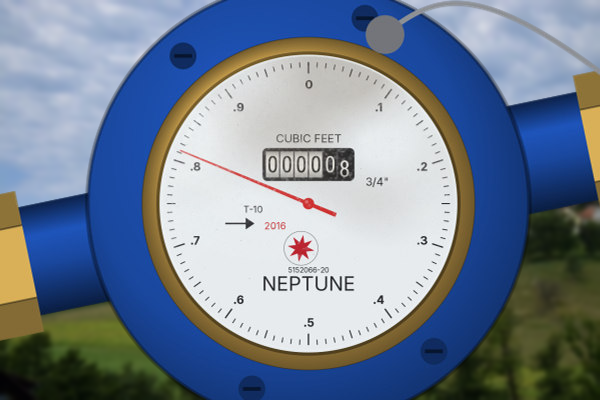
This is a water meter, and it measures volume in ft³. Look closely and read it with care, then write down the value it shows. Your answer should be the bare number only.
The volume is 7.81
